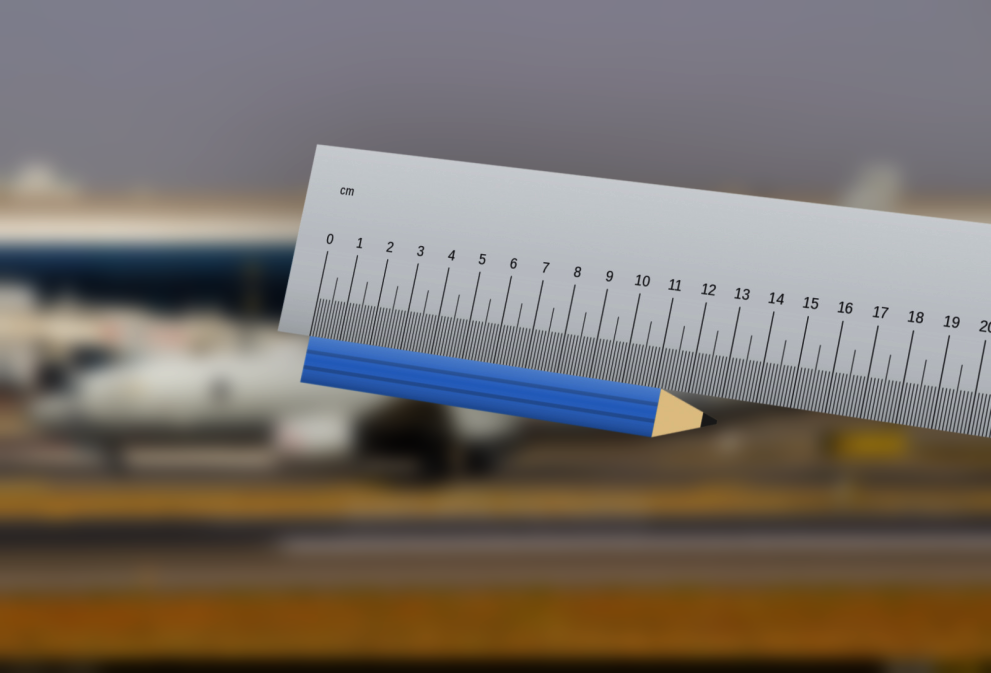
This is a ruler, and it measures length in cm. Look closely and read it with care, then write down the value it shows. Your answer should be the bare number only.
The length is 13
